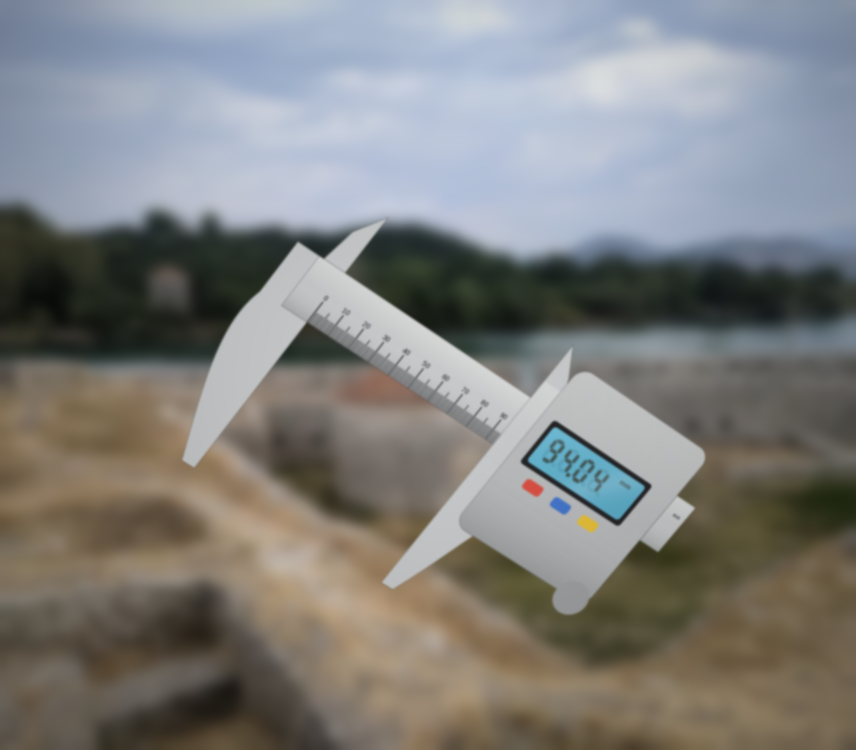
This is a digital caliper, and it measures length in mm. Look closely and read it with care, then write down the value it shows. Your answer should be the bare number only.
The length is 94.04
